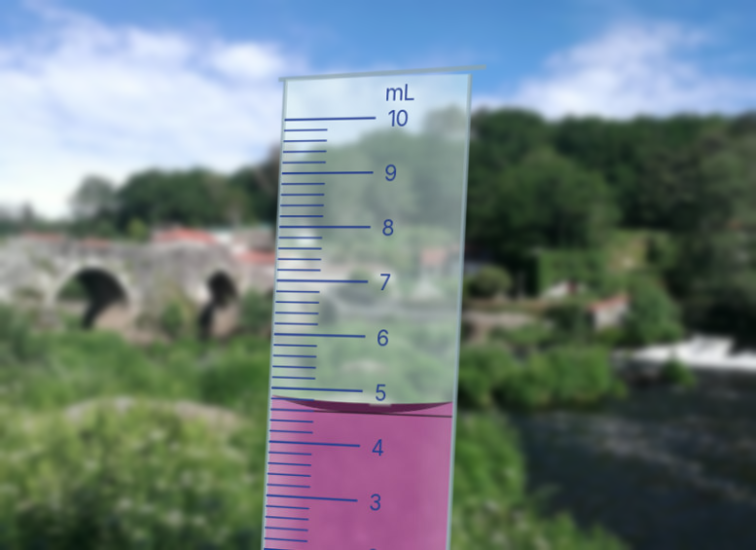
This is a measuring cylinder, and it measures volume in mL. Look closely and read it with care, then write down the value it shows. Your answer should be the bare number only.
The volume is 4.6
